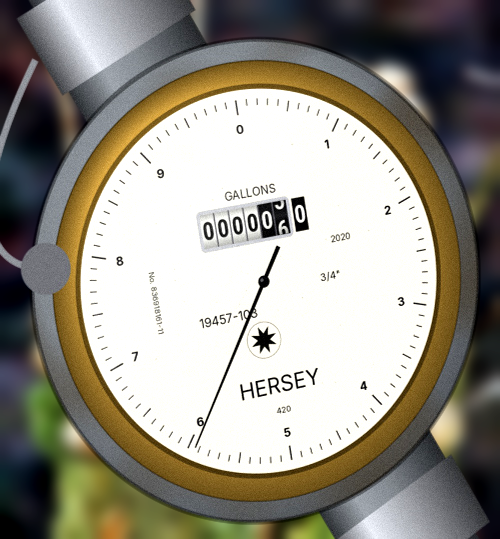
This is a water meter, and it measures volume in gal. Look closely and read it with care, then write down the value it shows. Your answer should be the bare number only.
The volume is 55.9
